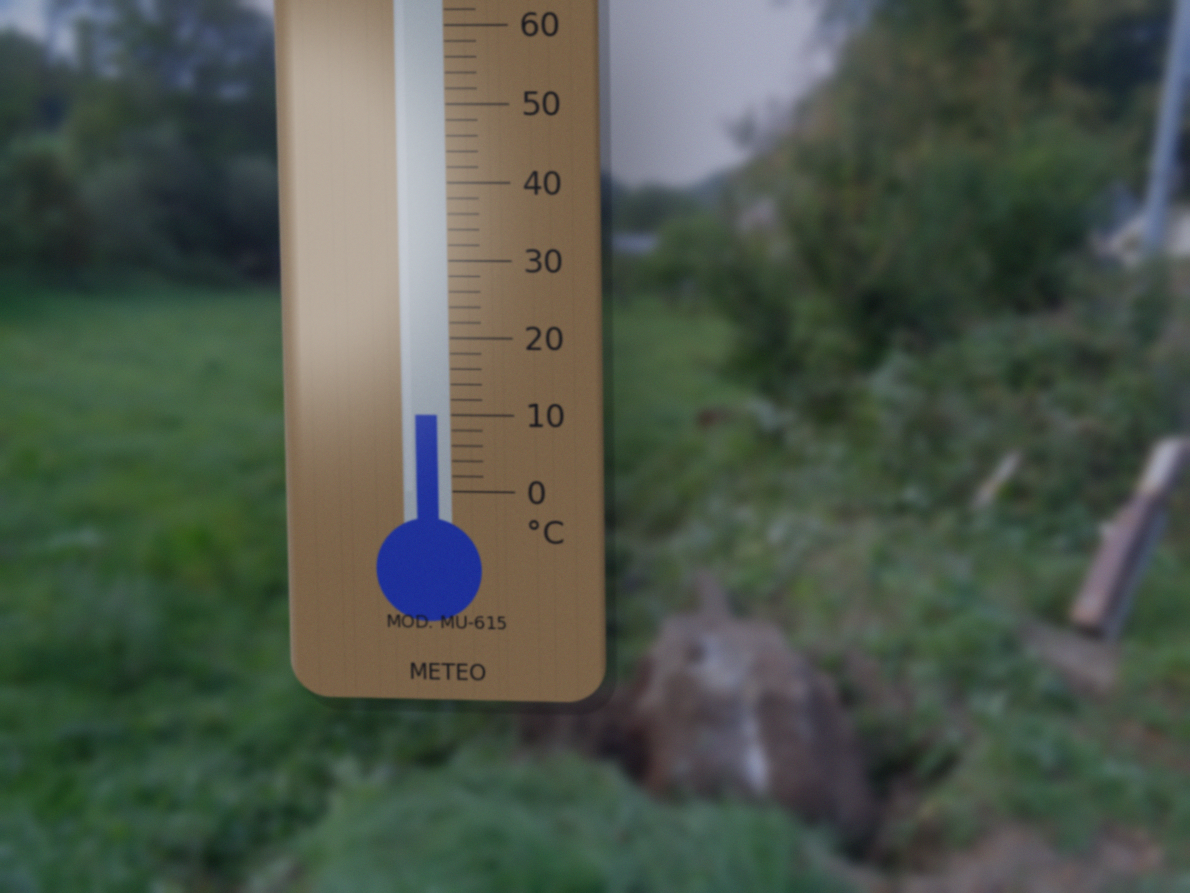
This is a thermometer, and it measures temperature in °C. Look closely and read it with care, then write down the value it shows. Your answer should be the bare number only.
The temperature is 10
